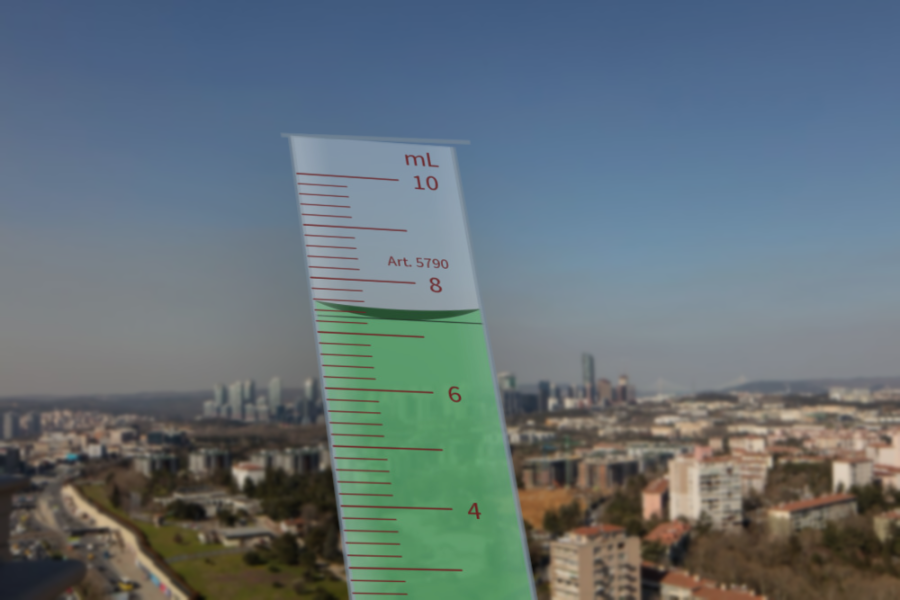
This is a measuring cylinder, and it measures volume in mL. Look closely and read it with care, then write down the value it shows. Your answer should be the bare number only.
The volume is 7.3
